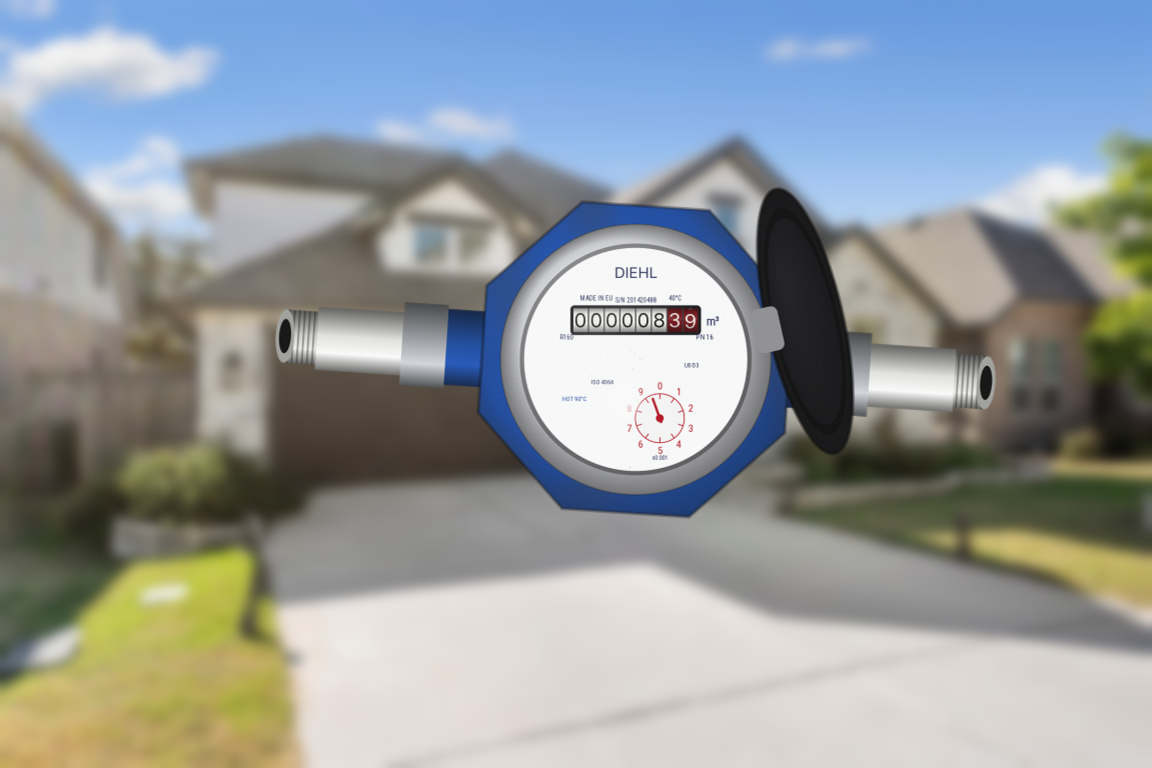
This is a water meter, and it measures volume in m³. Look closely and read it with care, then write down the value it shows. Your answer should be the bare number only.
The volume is 8.389
